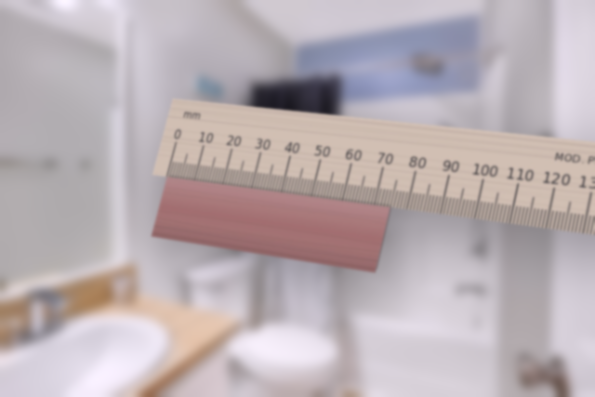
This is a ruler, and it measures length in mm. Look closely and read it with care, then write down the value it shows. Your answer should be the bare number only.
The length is 75
